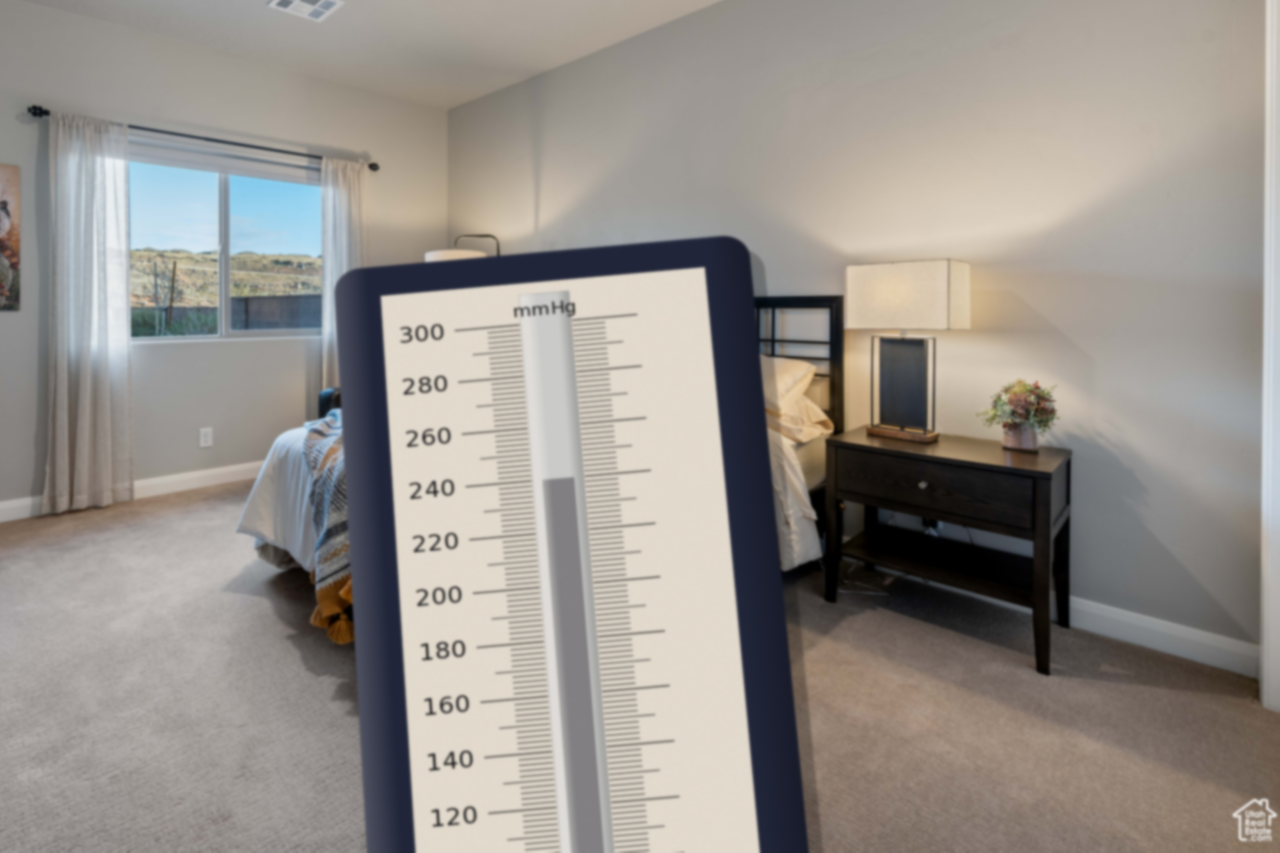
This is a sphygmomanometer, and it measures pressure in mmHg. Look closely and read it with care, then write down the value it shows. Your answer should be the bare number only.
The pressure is 240
